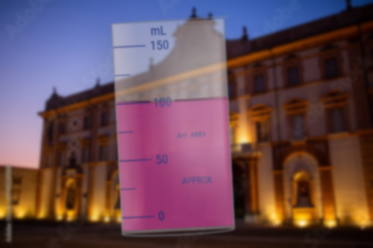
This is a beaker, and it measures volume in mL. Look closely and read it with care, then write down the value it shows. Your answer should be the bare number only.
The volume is 100
